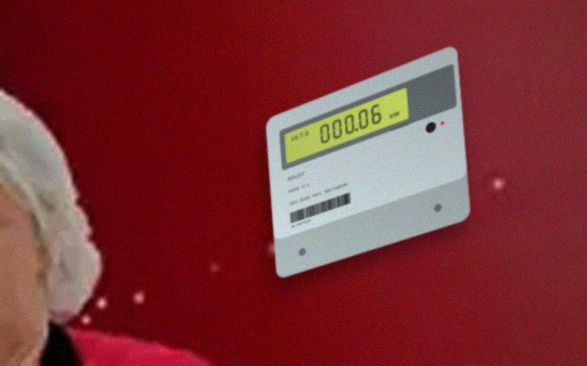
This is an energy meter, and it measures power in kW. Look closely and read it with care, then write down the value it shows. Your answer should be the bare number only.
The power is 0.06
